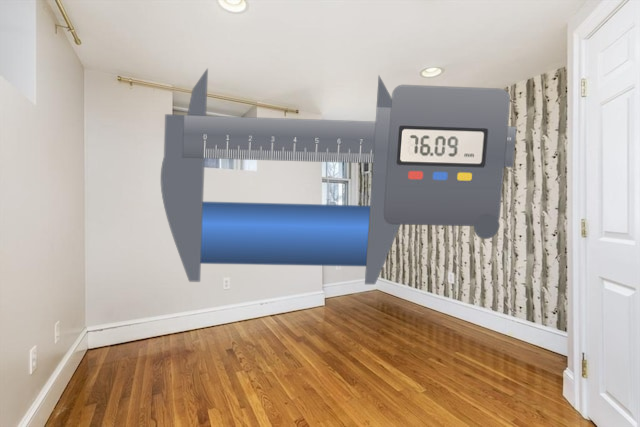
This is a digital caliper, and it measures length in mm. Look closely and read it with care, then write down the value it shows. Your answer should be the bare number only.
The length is 76.09
